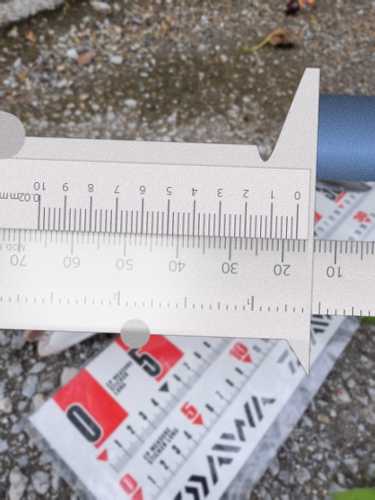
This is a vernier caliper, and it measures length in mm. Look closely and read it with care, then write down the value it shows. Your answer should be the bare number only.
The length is 17.5
